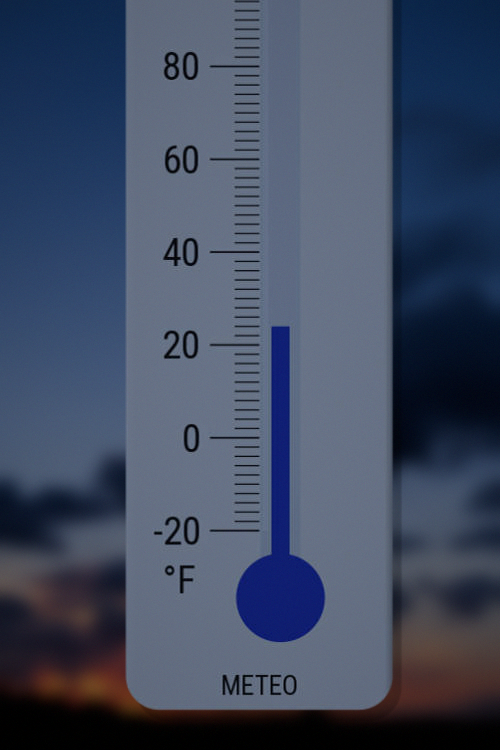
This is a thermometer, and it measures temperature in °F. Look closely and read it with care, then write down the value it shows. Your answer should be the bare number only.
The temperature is 24
